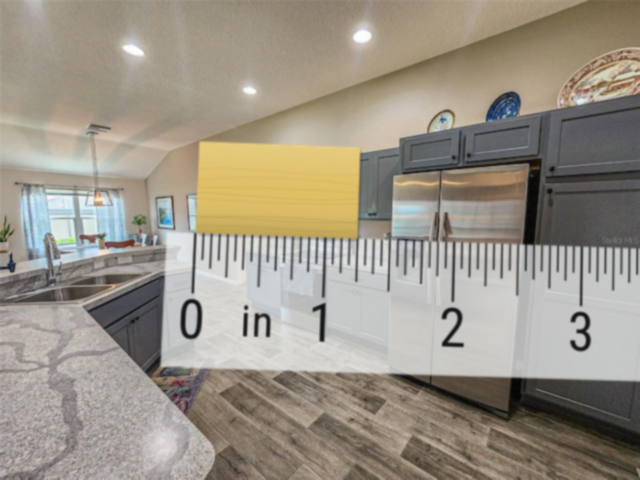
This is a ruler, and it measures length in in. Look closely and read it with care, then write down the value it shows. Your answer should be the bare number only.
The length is 1.25
